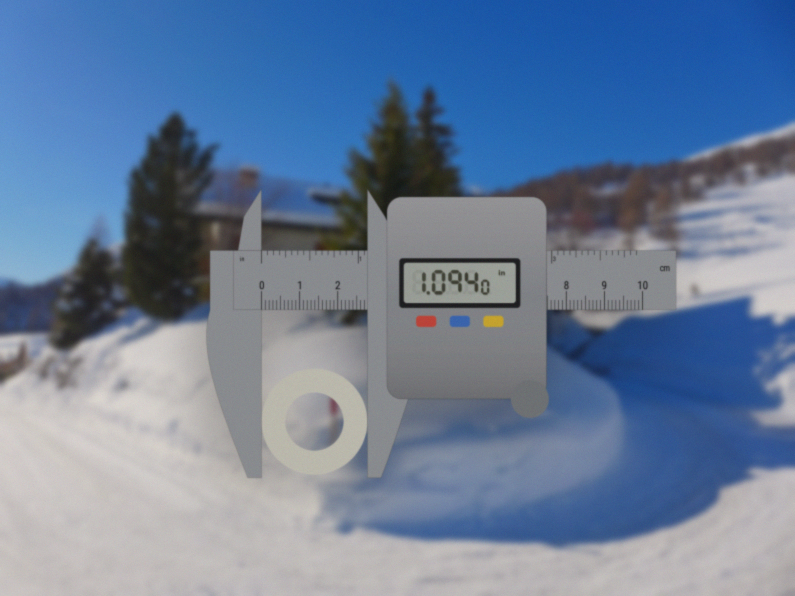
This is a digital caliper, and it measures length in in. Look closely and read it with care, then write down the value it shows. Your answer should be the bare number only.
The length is 1.0940
